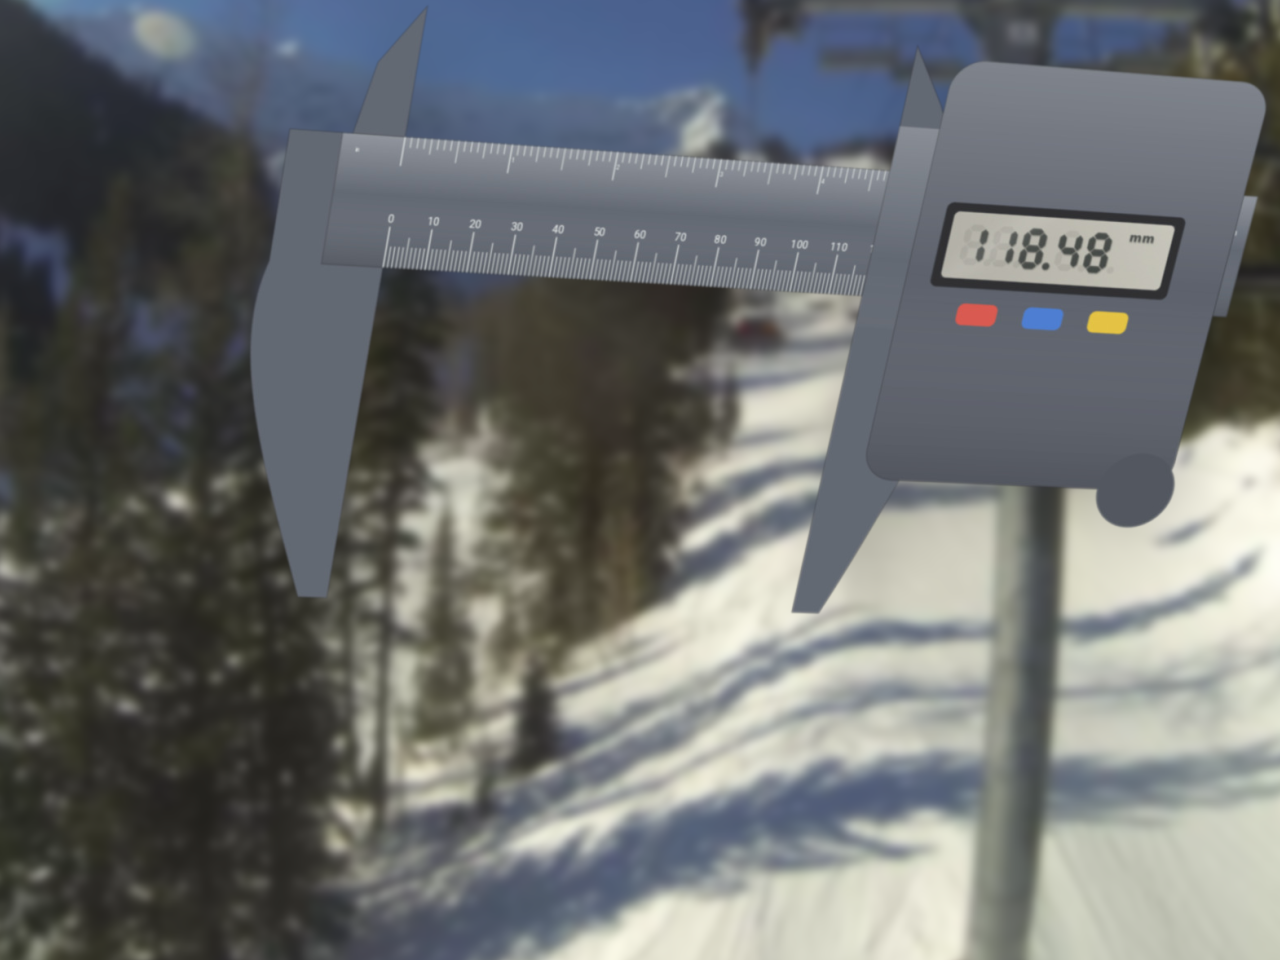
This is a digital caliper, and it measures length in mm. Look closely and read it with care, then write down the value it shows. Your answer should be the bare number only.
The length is 118.48
